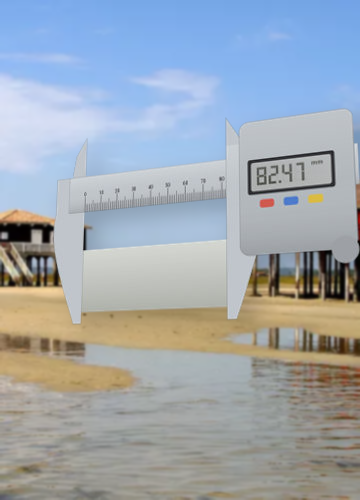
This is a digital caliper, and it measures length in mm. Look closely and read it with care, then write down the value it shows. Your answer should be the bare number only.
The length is 82.47
